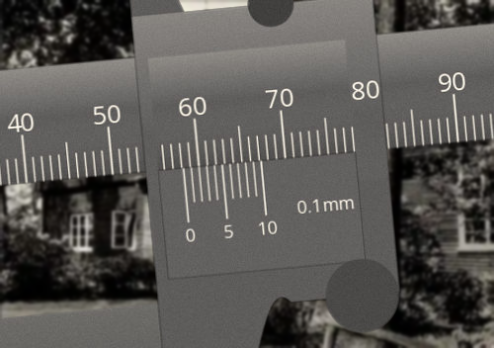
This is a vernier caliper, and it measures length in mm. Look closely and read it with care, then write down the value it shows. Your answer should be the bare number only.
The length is 58.2
